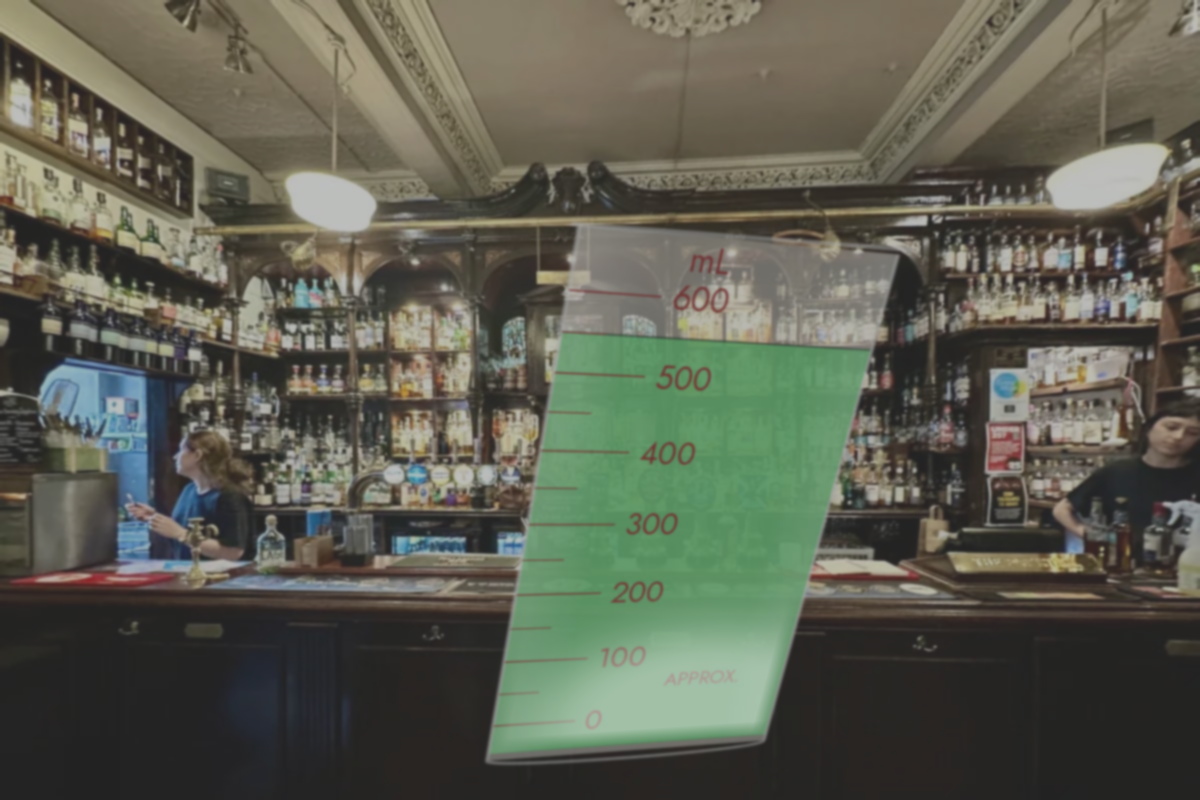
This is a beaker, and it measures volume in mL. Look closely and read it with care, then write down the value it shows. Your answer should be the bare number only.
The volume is 550
